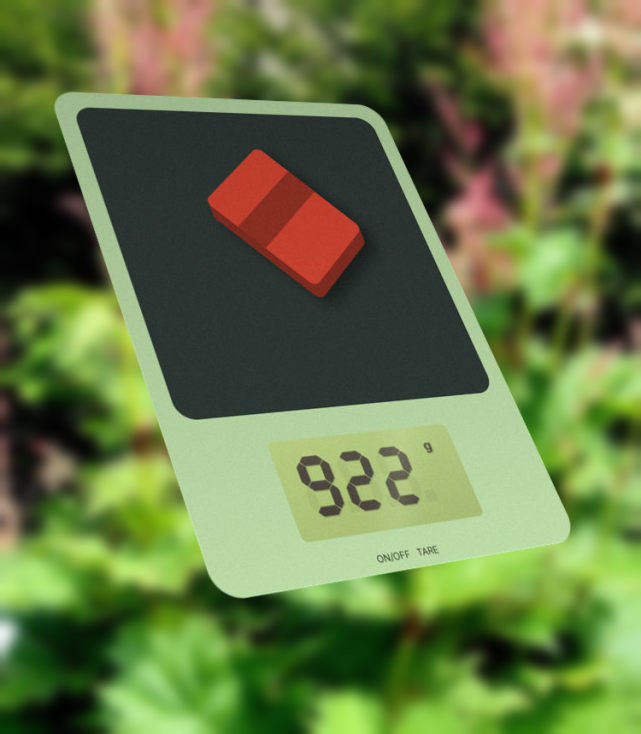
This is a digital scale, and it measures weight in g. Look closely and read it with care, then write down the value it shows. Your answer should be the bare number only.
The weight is 922
